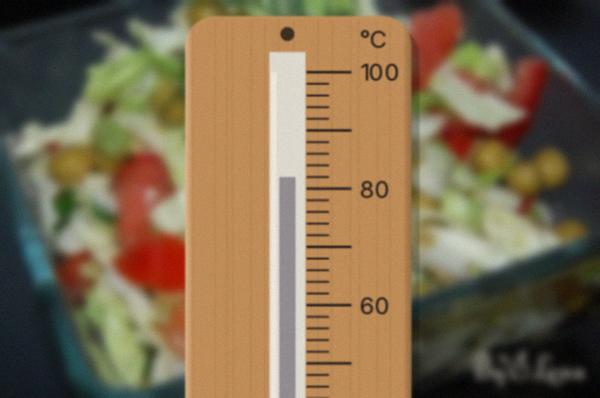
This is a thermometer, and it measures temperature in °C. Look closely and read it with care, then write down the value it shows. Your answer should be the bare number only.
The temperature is 82
